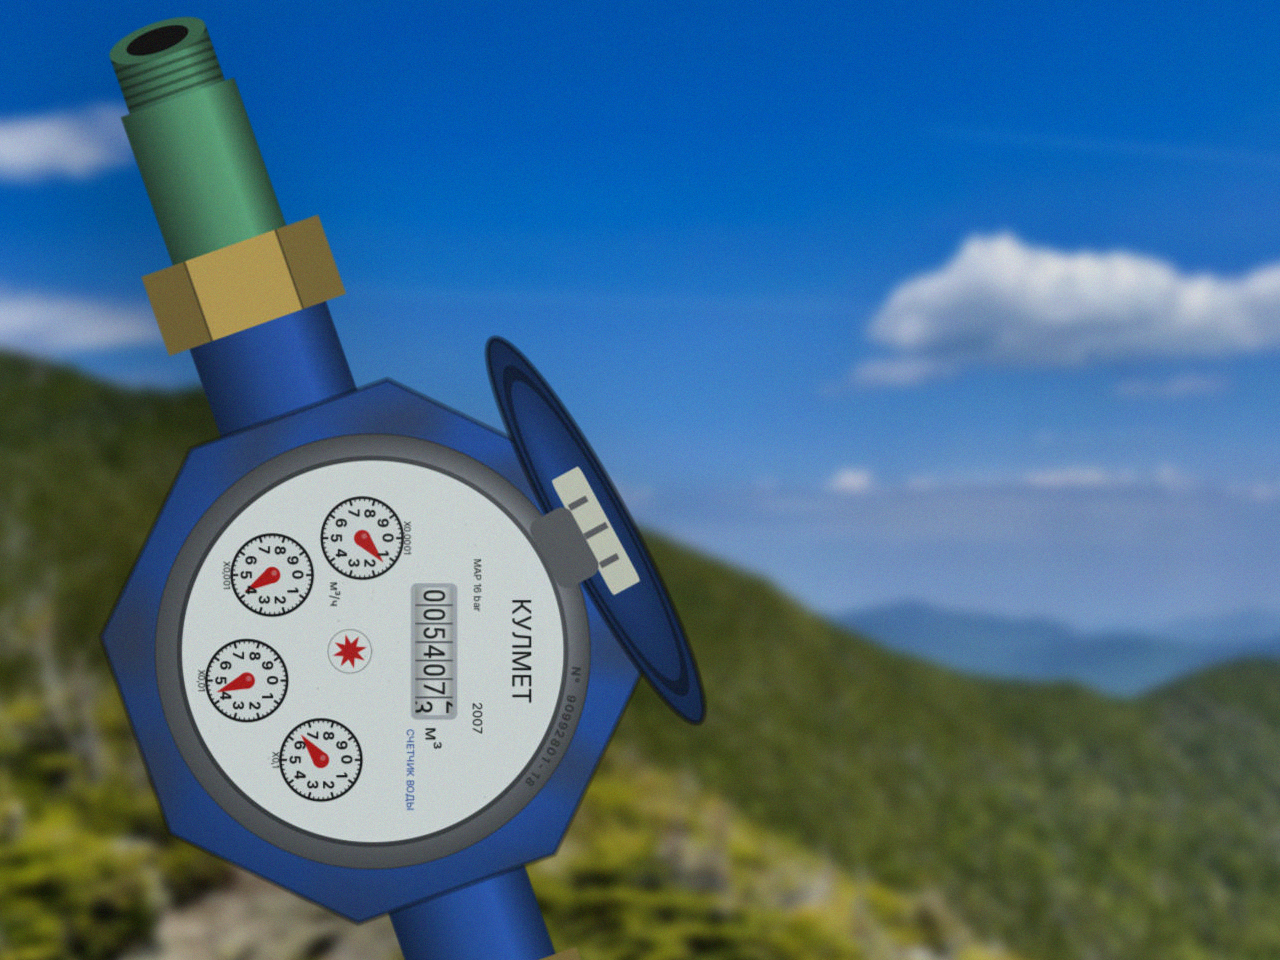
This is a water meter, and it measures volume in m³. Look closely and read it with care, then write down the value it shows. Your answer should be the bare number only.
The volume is 54072.6441
